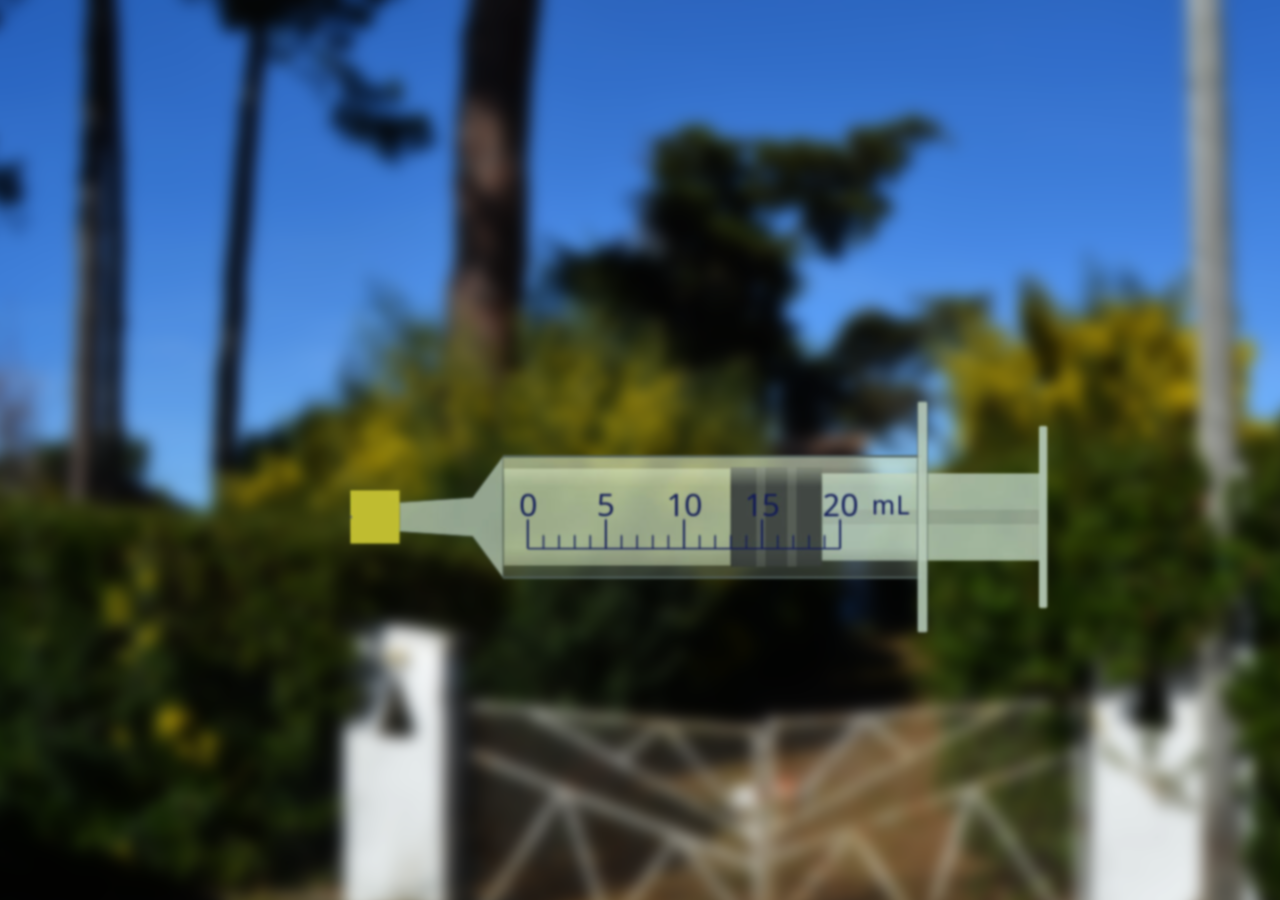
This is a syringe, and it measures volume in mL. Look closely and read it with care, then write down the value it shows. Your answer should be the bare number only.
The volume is 13
